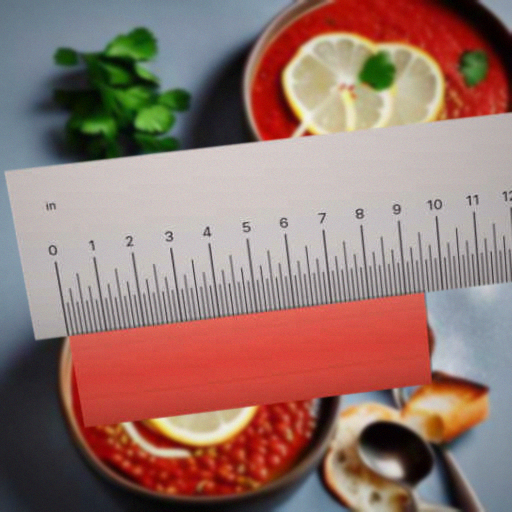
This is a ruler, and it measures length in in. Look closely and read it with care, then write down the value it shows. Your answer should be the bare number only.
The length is 9.5
